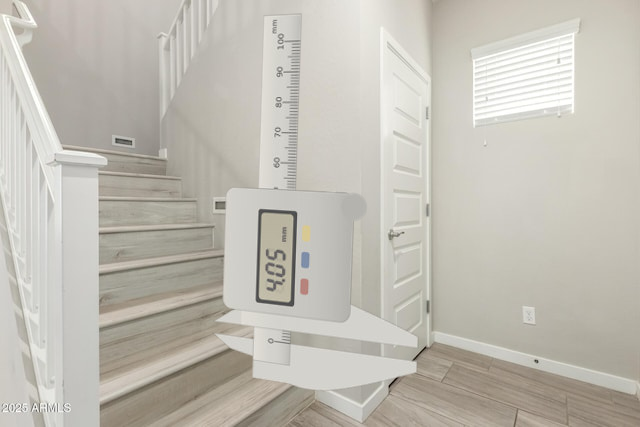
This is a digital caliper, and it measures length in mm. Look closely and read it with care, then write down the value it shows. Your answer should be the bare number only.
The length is 4.05
